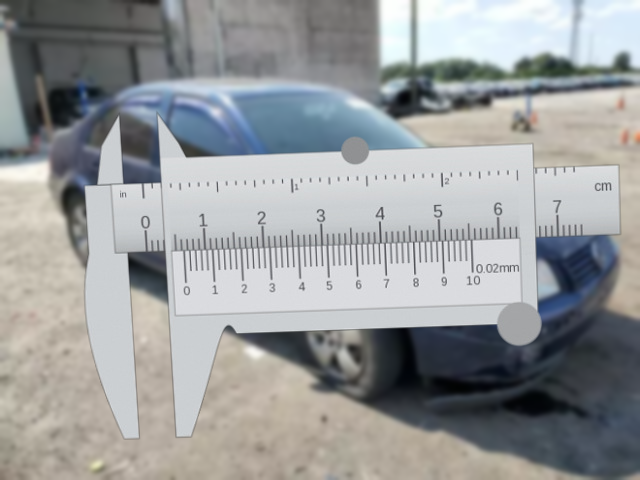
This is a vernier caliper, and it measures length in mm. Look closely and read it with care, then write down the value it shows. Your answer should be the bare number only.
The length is 6.4
